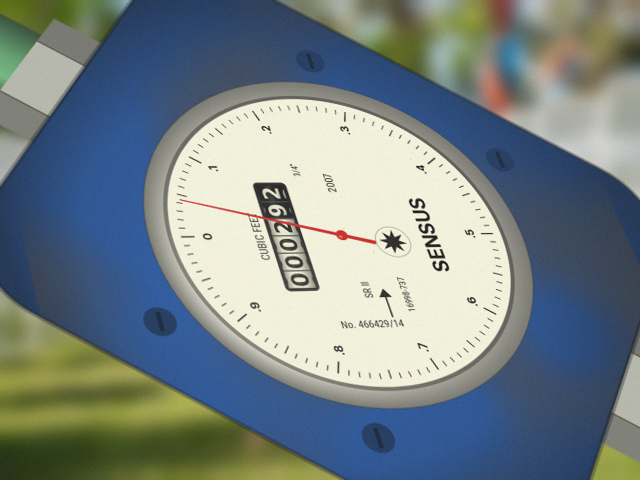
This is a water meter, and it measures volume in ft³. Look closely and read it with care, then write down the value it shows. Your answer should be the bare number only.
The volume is 292.04
